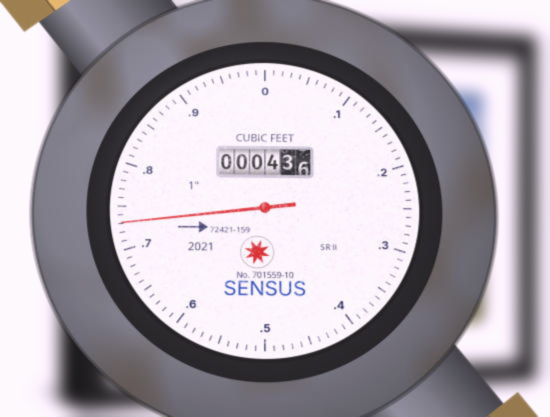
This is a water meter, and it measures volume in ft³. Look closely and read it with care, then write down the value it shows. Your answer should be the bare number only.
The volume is 435.73
